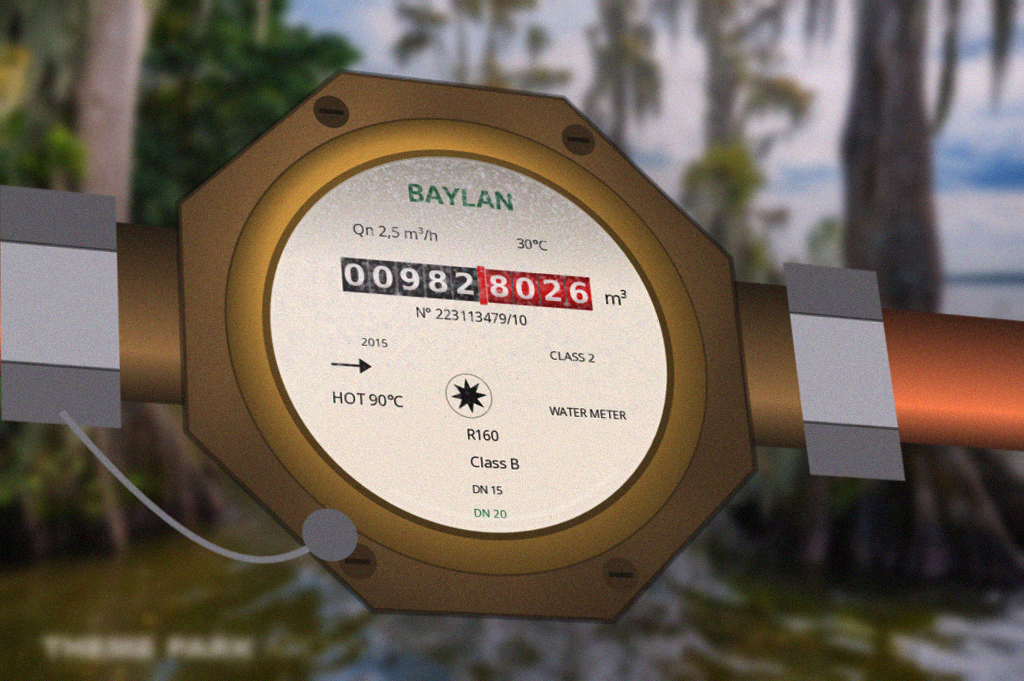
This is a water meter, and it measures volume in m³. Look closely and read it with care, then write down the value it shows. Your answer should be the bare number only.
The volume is 982.8026
